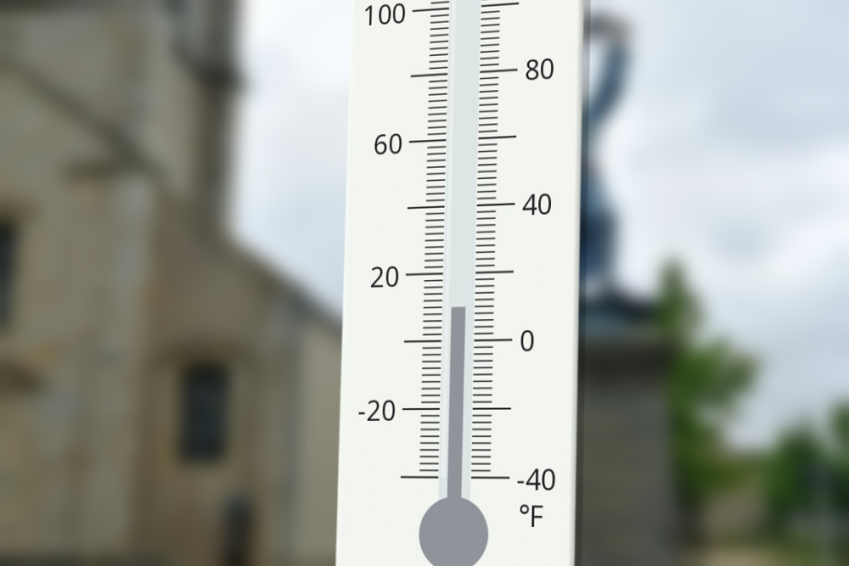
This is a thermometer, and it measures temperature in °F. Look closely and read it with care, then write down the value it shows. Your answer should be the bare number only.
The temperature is 10
